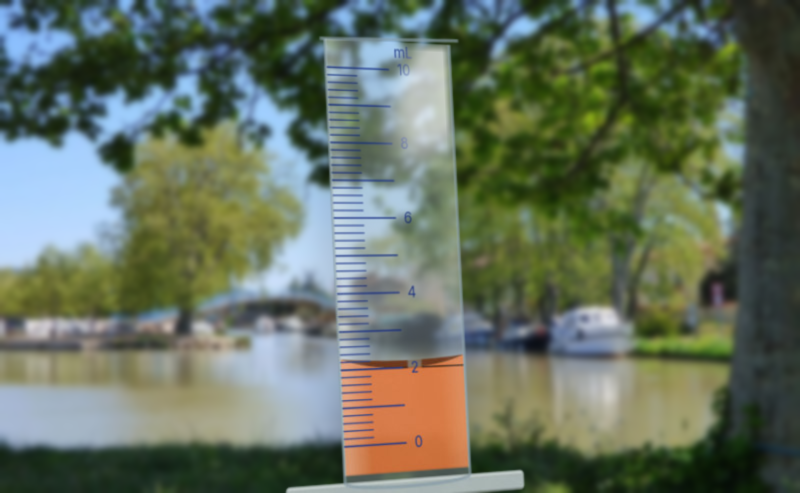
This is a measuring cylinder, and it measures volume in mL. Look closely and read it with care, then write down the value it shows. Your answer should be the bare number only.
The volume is 2
